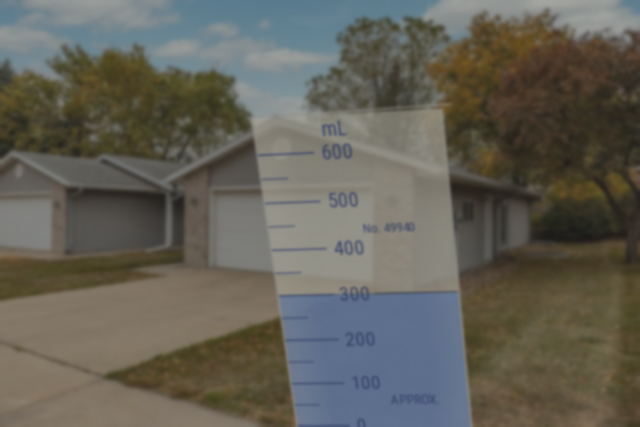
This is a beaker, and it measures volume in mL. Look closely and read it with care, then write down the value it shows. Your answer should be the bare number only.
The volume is 300
